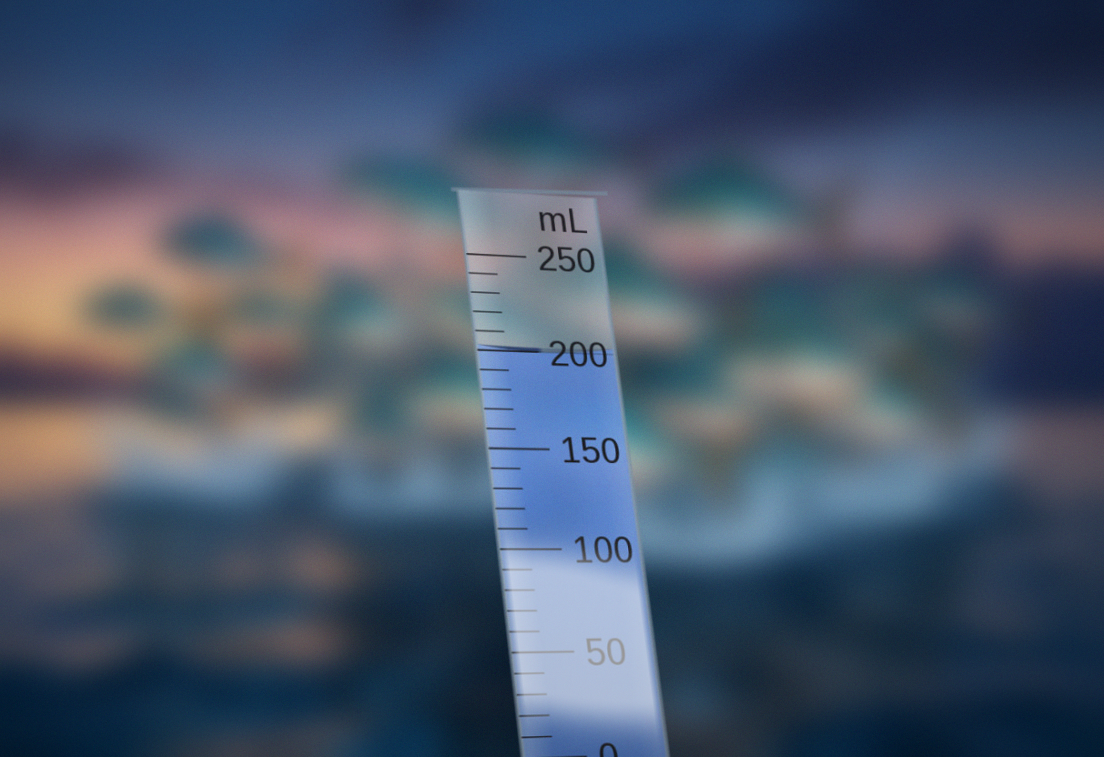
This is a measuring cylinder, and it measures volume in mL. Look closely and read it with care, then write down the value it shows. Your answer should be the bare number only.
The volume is 200
